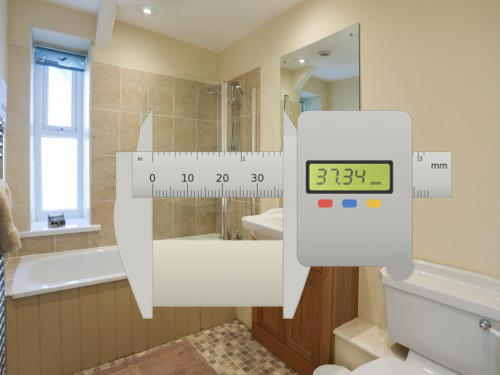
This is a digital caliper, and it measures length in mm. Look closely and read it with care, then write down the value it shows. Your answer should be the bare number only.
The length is 37.34
